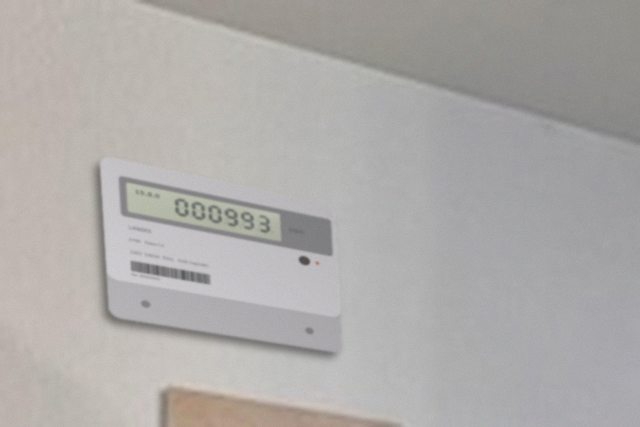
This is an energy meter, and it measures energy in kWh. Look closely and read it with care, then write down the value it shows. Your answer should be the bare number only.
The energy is 993
